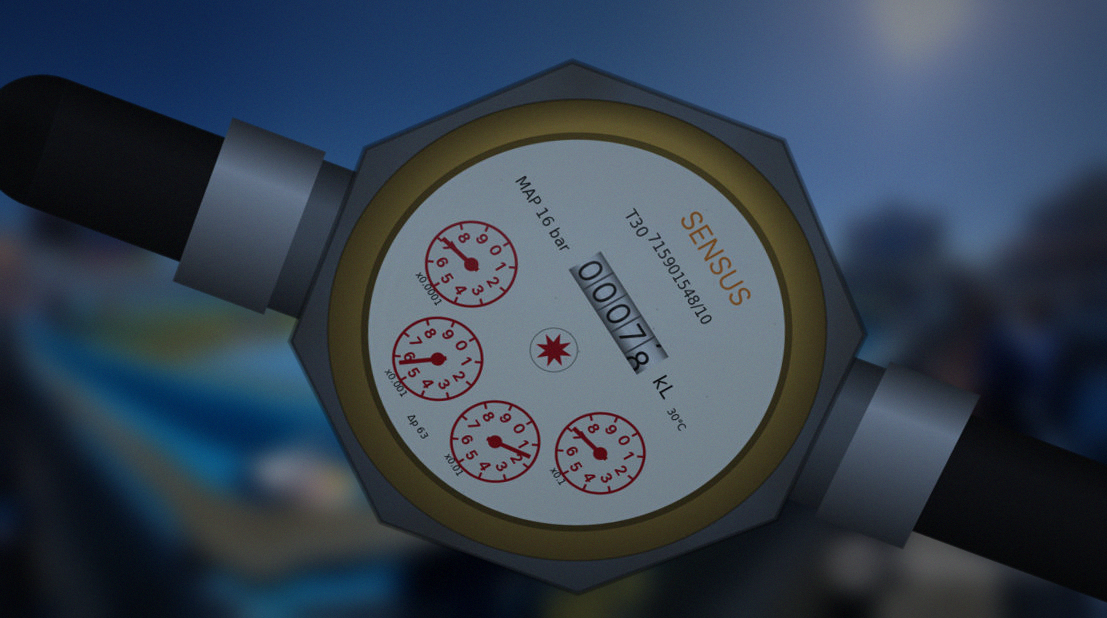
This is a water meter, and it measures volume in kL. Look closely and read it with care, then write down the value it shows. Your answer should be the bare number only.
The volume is 77.7157
